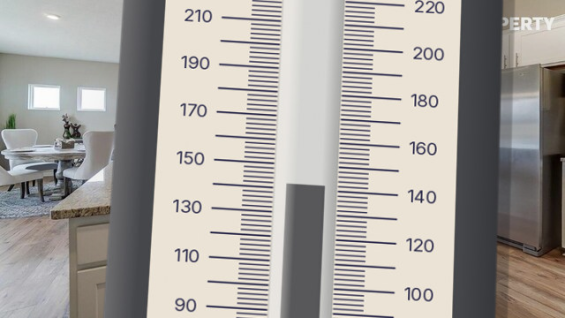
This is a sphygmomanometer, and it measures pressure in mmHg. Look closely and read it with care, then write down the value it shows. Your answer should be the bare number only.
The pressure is 142
